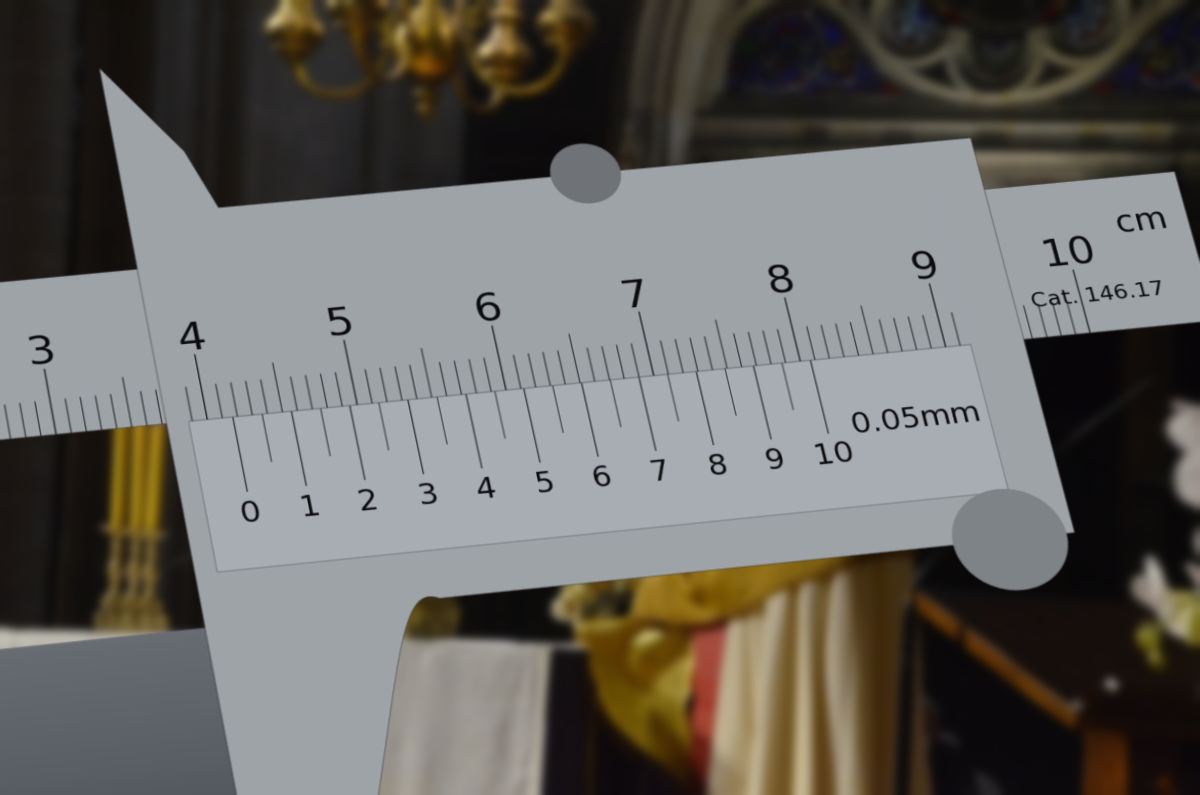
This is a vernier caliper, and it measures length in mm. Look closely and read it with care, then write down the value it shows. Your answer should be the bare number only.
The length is 41.7
